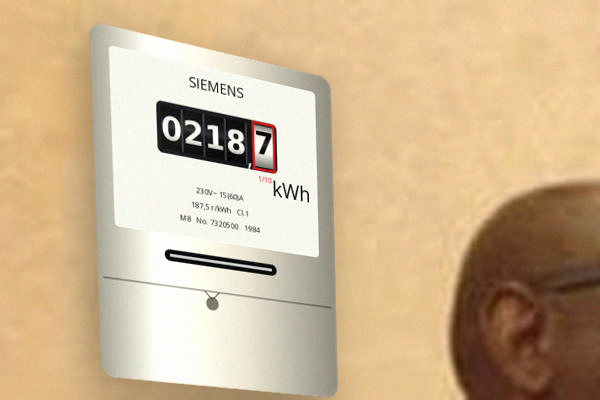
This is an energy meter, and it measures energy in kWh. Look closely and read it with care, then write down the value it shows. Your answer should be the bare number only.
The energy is 218.7
